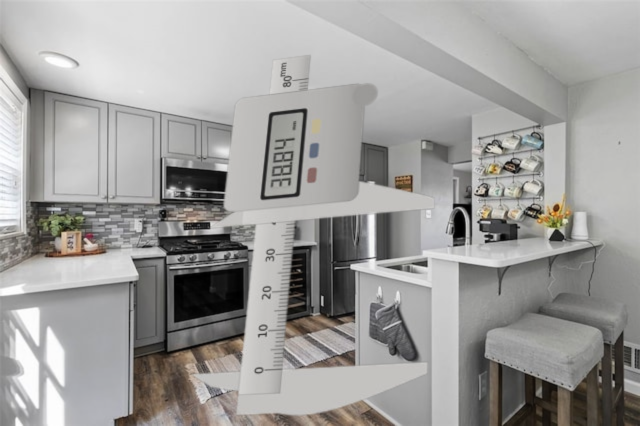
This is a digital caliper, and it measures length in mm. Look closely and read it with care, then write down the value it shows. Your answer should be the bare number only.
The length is 38.84
